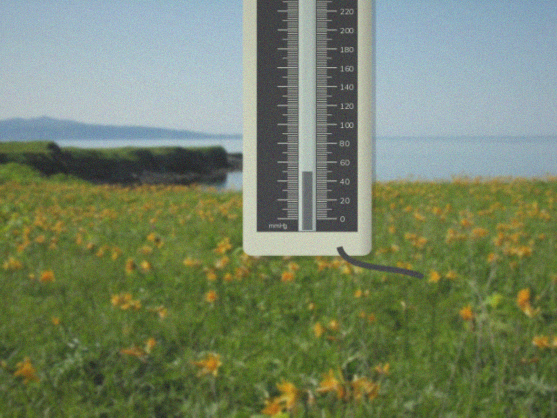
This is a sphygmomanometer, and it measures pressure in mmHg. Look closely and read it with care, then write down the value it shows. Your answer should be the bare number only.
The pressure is 50
